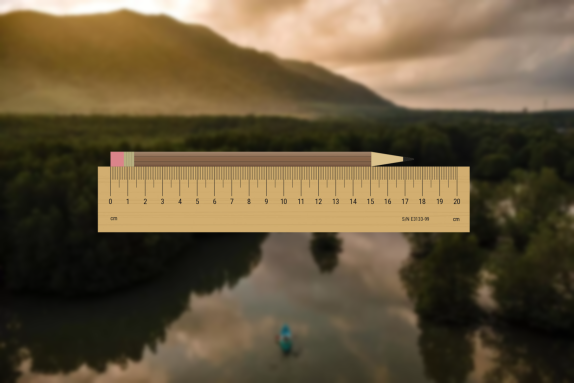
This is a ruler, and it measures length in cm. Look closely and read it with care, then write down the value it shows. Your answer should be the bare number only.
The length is 17.5
